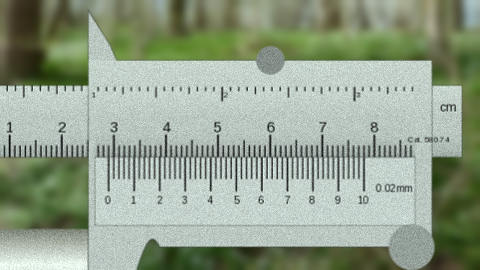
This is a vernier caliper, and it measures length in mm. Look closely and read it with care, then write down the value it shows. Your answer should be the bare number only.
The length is 29.0
